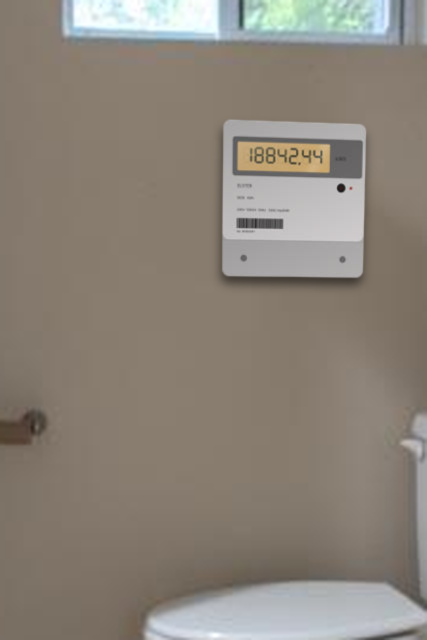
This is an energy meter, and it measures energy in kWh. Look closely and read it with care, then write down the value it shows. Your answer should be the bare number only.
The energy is 18842.44
